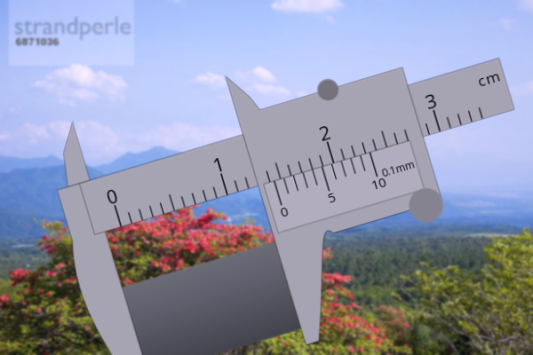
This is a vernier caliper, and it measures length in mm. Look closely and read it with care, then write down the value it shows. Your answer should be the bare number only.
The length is 14.4
